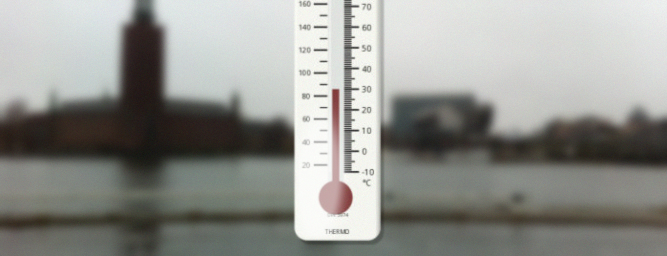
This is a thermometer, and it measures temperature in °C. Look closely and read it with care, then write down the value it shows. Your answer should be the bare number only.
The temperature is 30
